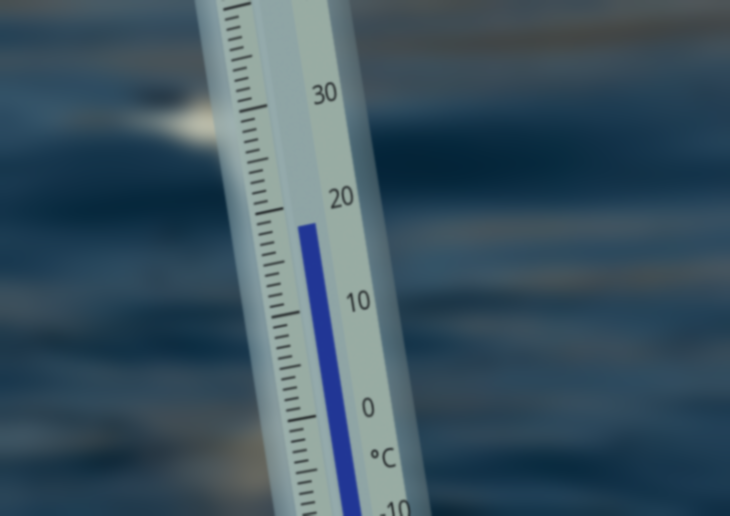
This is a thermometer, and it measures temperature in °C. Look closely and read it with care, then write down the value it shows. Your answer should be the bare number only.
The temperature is 18
